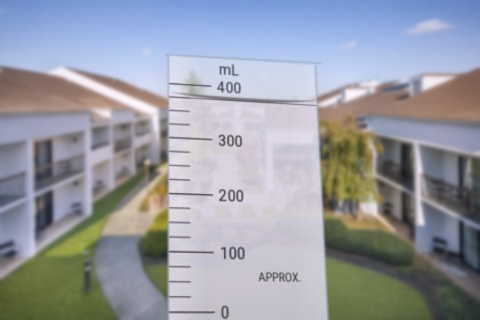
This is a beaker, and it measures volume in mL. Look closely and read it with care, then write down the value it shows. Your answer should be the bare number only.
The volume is 375
